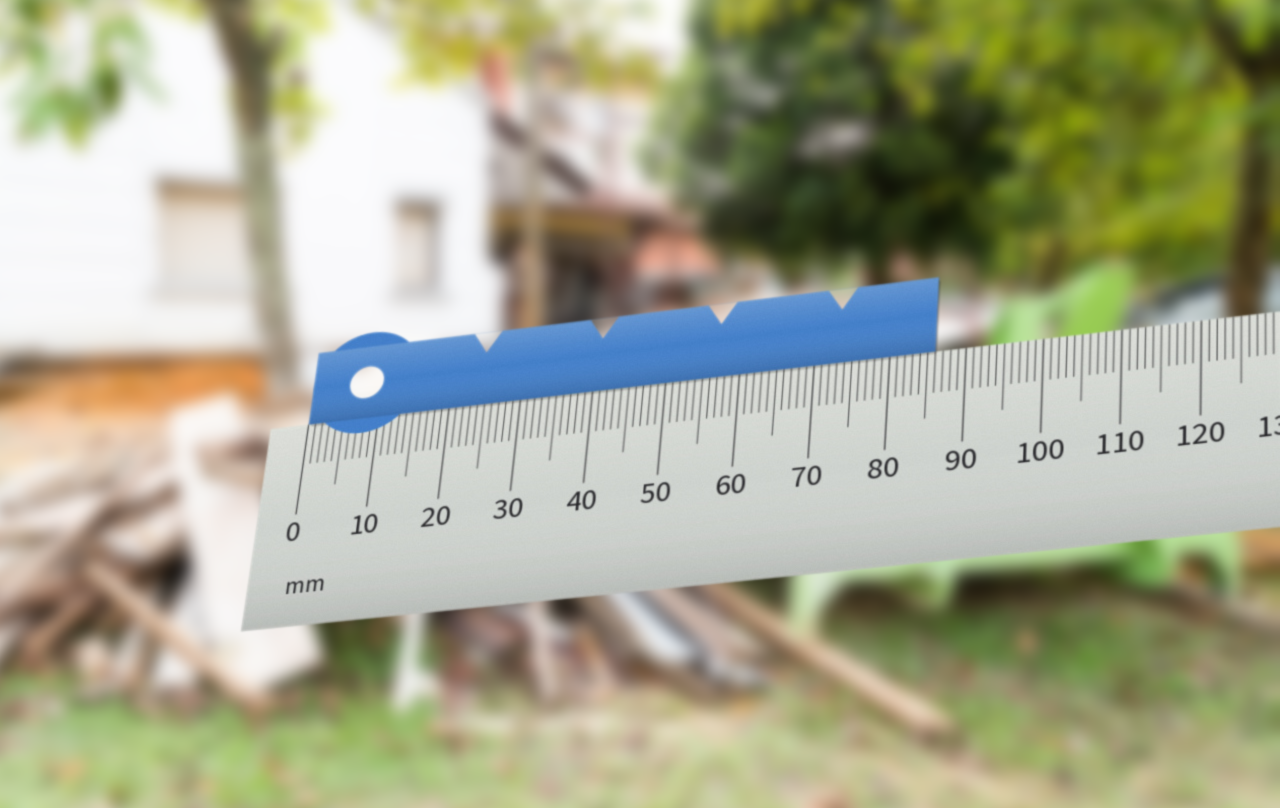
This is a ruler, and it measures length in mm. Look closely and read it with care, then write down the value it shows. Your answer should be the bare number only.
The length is 86
